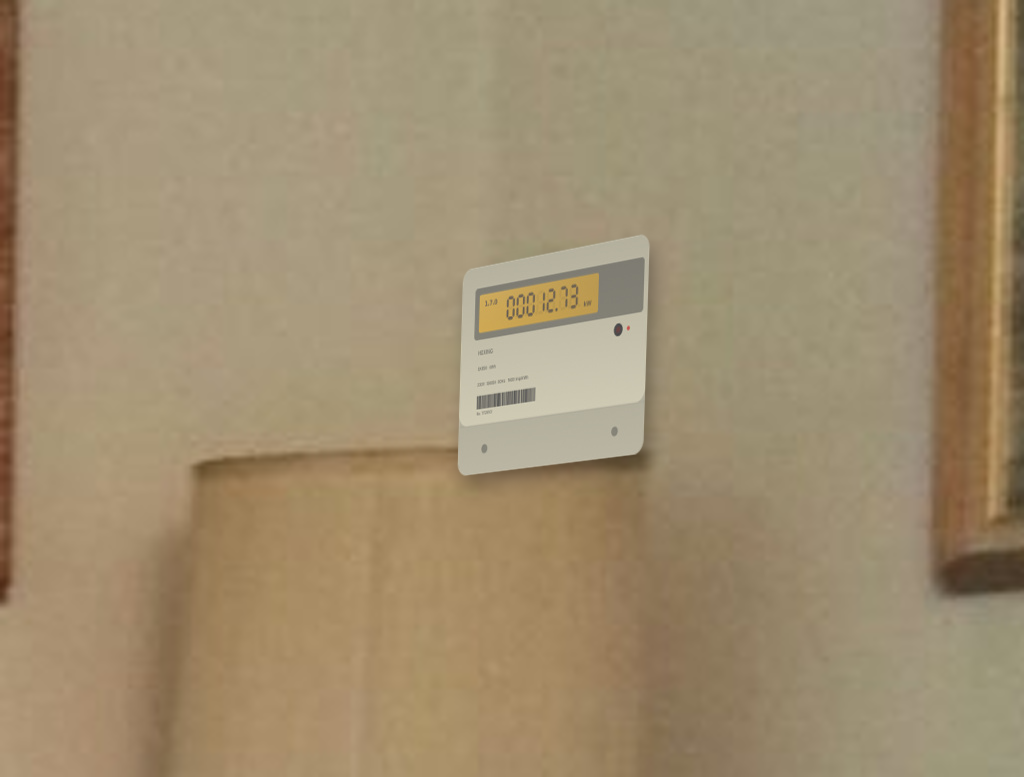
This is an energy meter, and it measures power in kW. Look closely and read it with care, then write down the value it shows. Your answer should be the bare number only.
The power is 12.73
